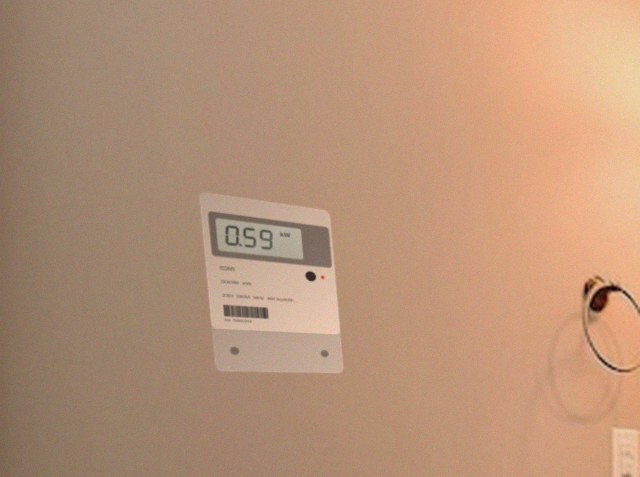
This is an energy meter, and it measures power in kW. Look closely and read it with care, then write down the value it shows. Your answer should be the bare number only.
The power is 0.59
